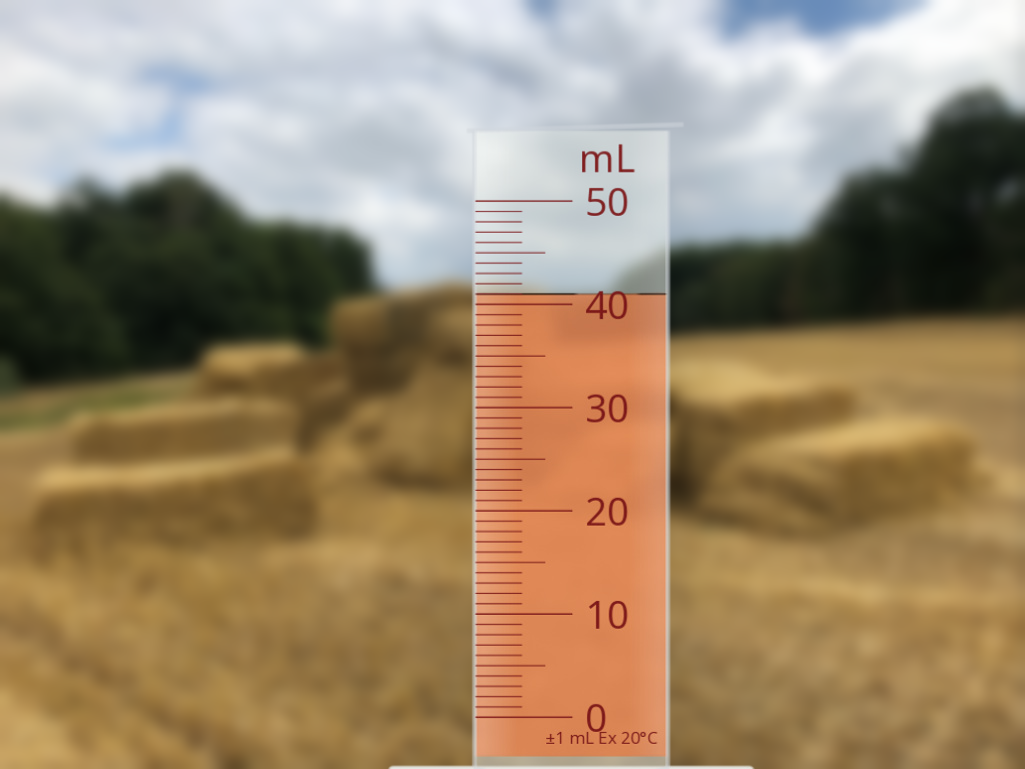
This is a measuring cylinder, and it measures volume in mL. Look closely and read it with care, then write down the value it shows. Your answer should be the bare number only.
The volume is 41
